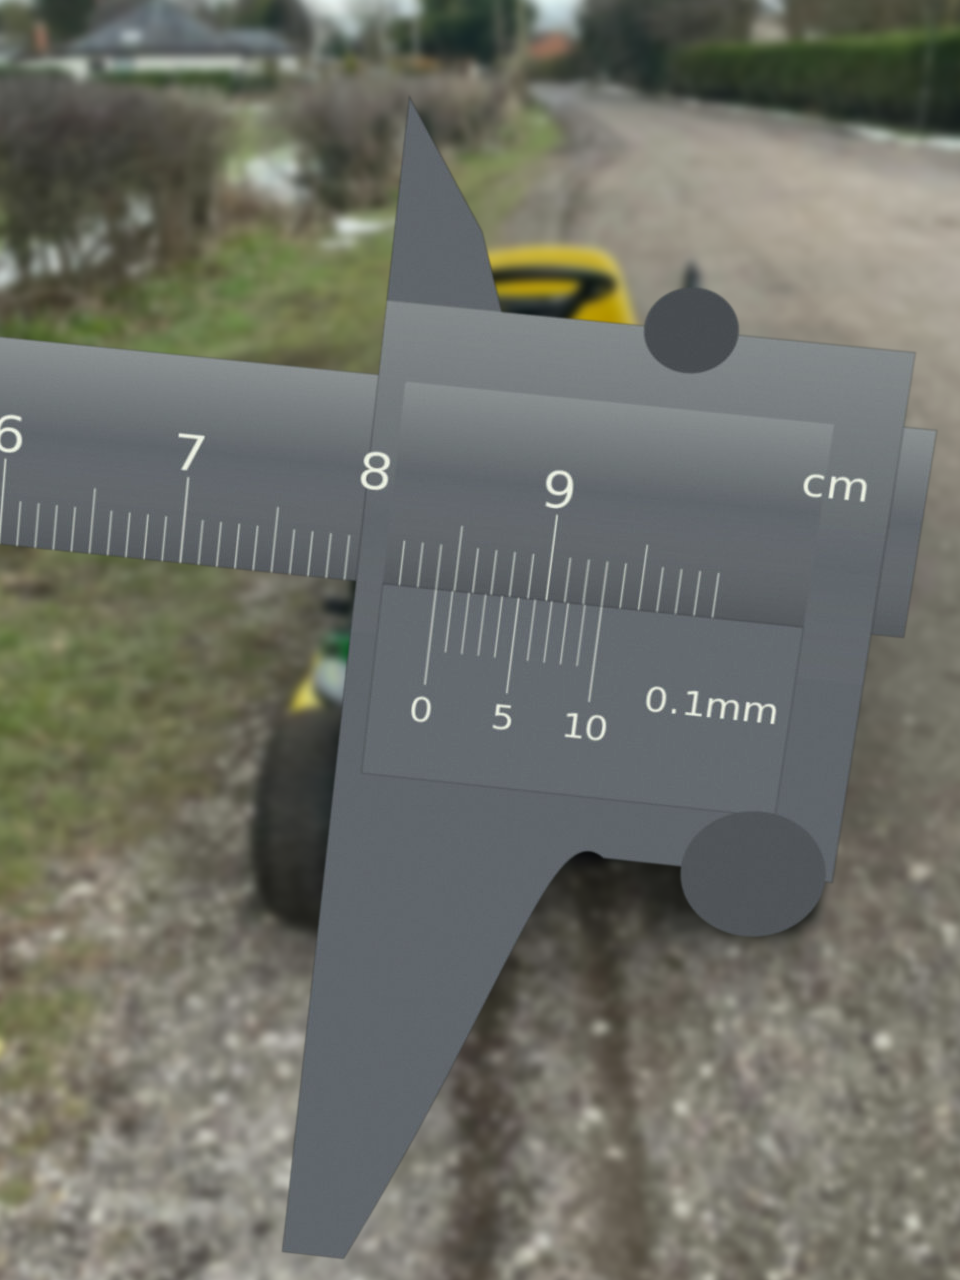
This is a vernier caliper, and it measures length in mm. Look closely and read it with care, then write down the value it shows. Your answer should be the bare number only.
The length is 84.0
